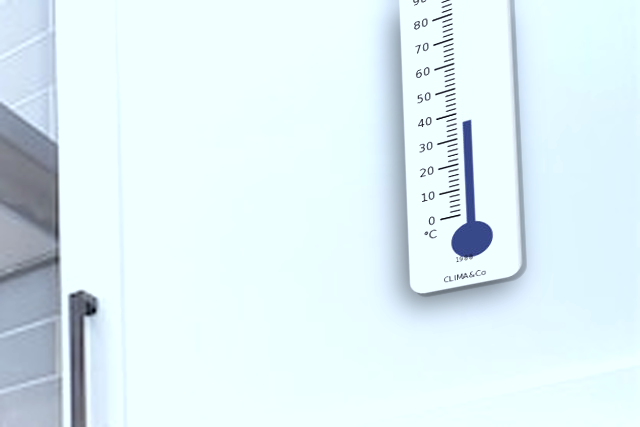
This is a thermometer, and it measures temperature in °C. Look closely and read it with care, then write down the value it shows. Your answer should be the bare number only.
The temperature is 36
